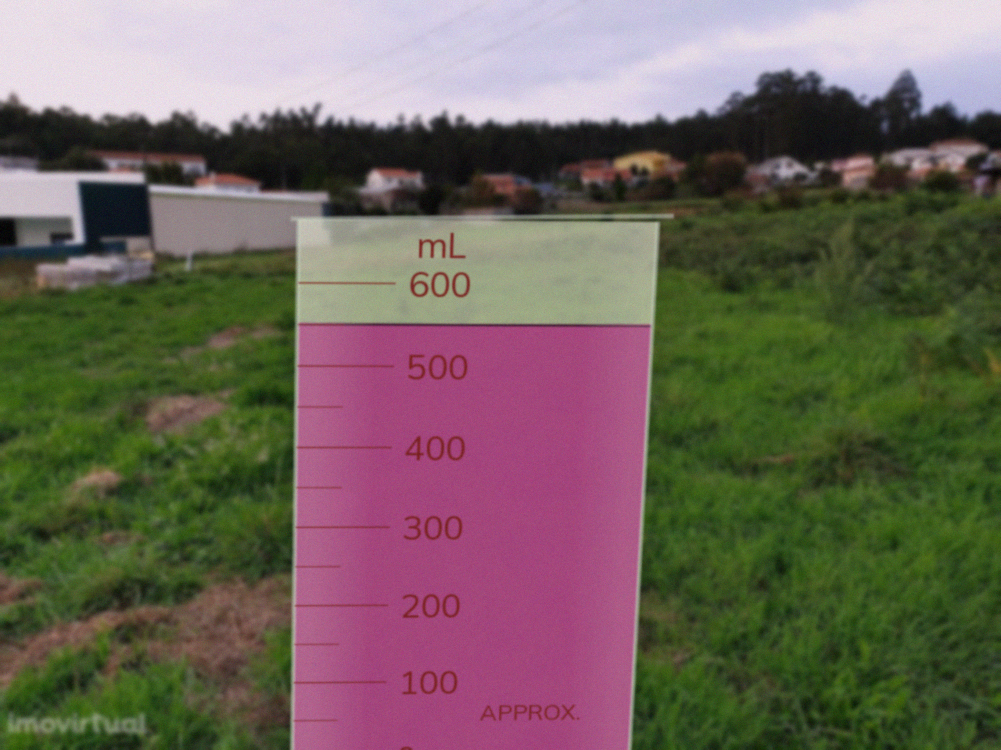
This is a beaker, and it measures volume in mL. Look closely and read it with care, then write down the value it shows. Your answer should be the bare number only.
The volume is 550
